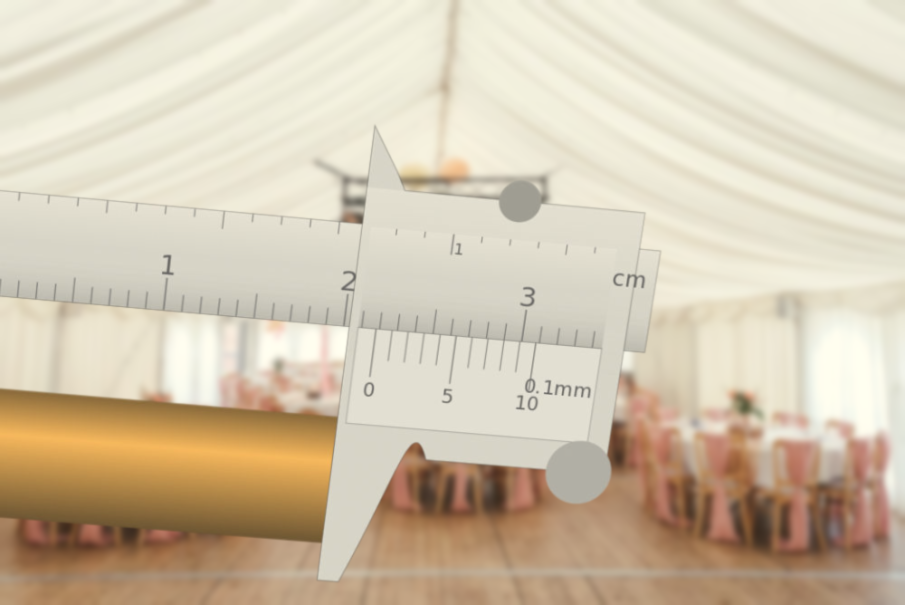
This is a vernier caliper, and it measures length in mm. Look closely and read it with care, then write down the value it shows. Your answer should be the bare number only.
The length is 21.8
